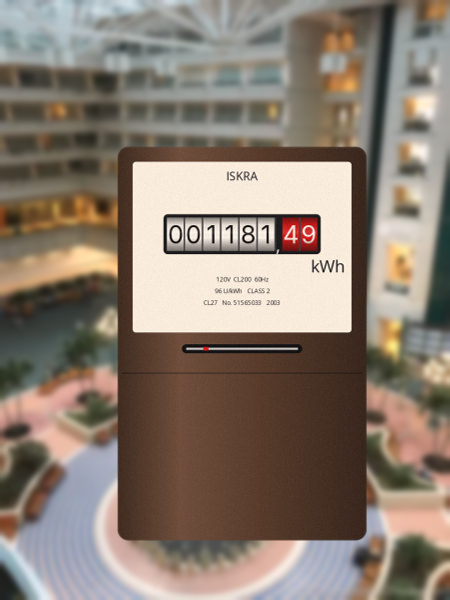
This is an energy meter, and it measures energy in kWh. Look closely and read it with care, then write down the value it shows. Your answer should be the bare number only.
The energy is 1181.49
